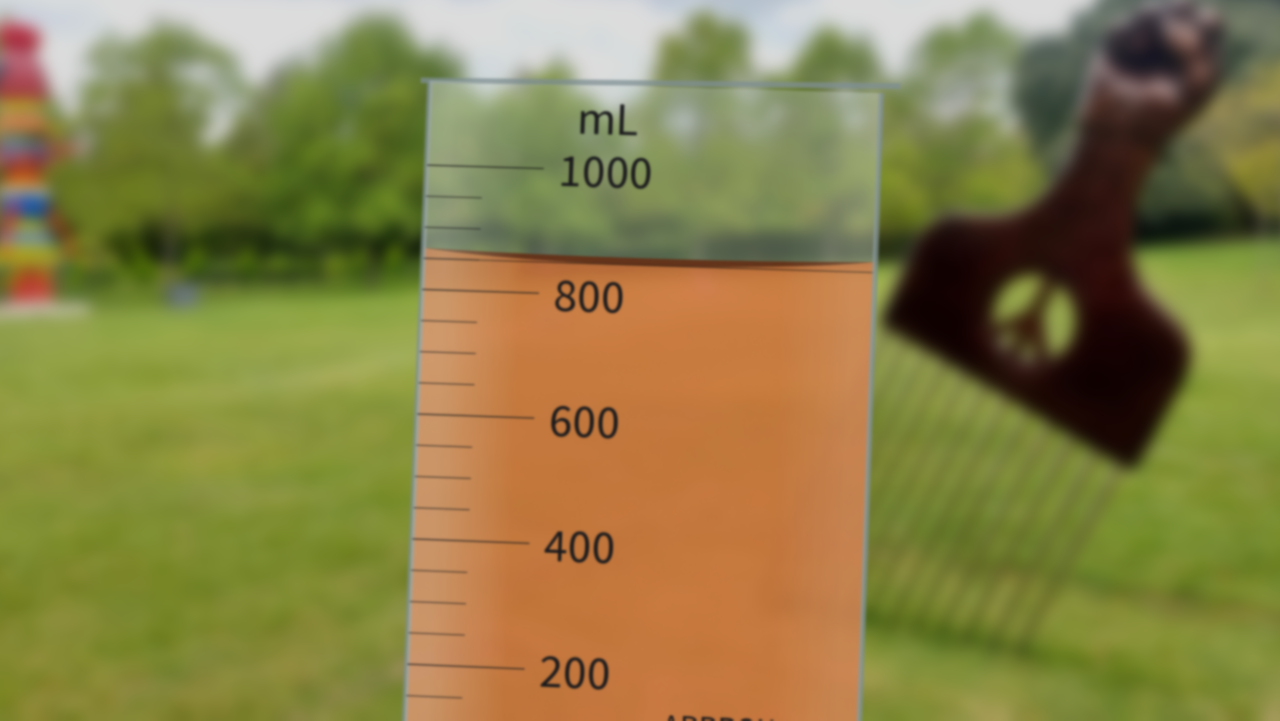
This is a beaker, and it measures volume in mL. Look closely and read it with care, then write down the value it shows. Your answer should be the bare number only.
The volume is 850
